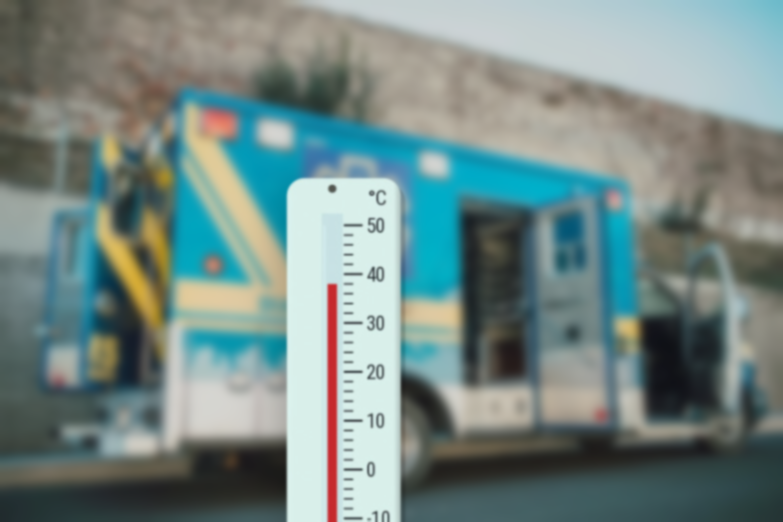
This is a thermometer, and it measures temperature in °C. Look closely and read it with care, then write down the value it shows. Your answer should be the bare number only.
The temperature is 38
